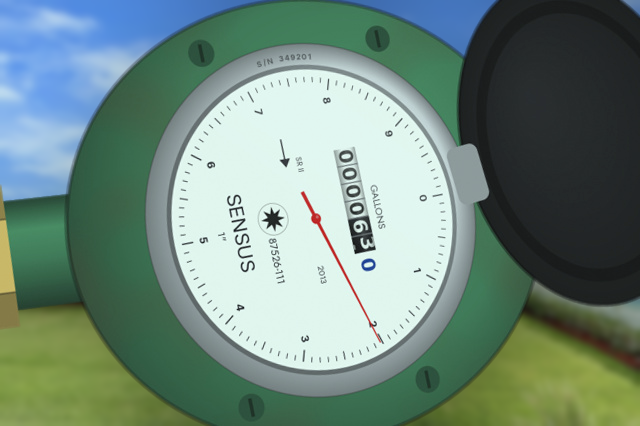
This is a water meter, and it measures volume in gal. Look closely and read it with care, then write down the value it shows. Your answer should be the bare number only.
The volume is 632.0
